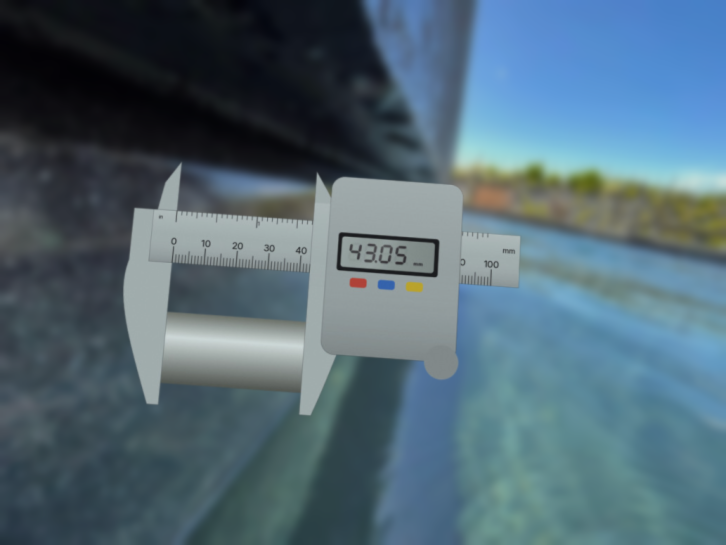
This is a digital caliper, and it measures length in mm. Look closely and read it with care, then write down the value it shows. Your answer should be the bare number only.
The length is 43.05
